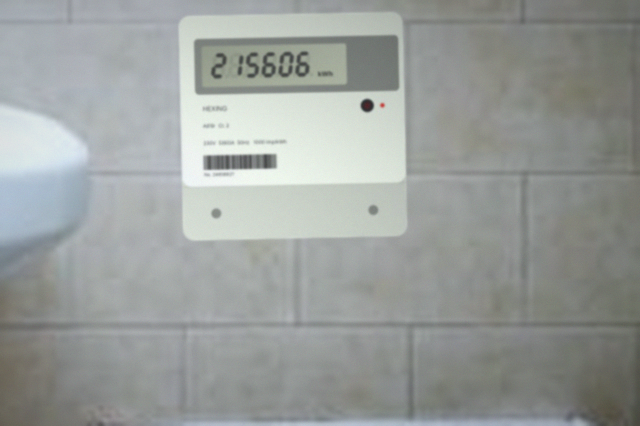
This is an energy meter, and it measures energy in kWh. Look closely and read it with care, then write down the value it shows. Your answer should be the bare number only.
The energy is 215606
